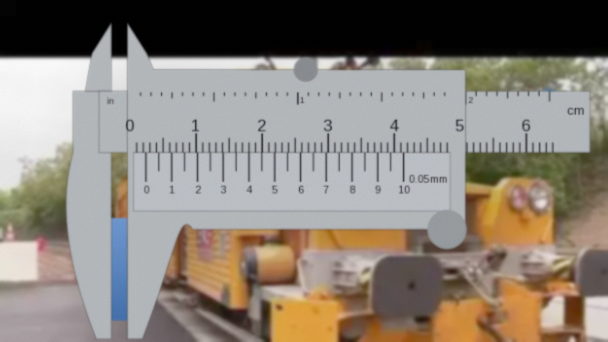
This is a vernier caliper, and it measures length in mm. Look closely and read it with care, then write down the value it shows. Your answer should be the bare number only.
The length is 2.4
